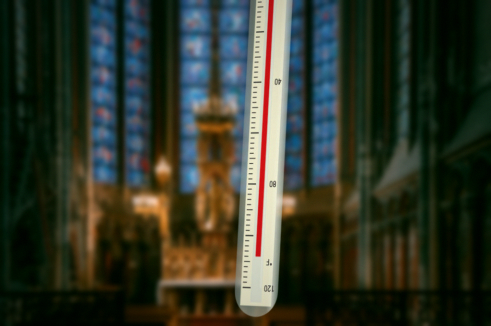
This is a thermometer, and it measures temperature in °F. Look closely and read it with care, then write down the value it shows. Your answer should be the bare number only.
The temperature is 108
